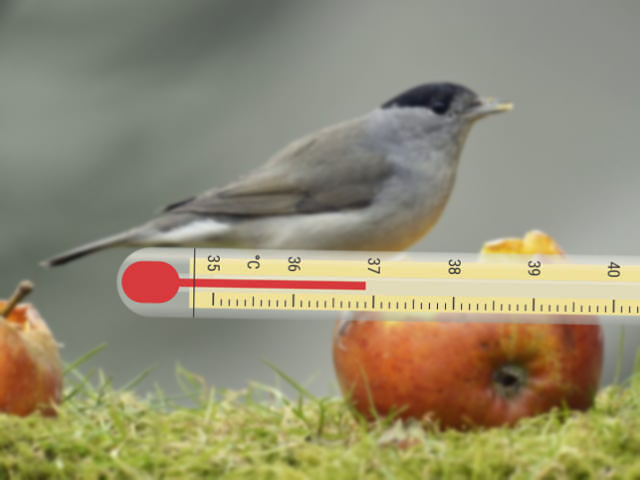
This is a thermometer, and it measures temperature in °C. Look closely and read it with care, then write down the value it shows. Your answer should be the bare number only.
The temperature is 36.9
